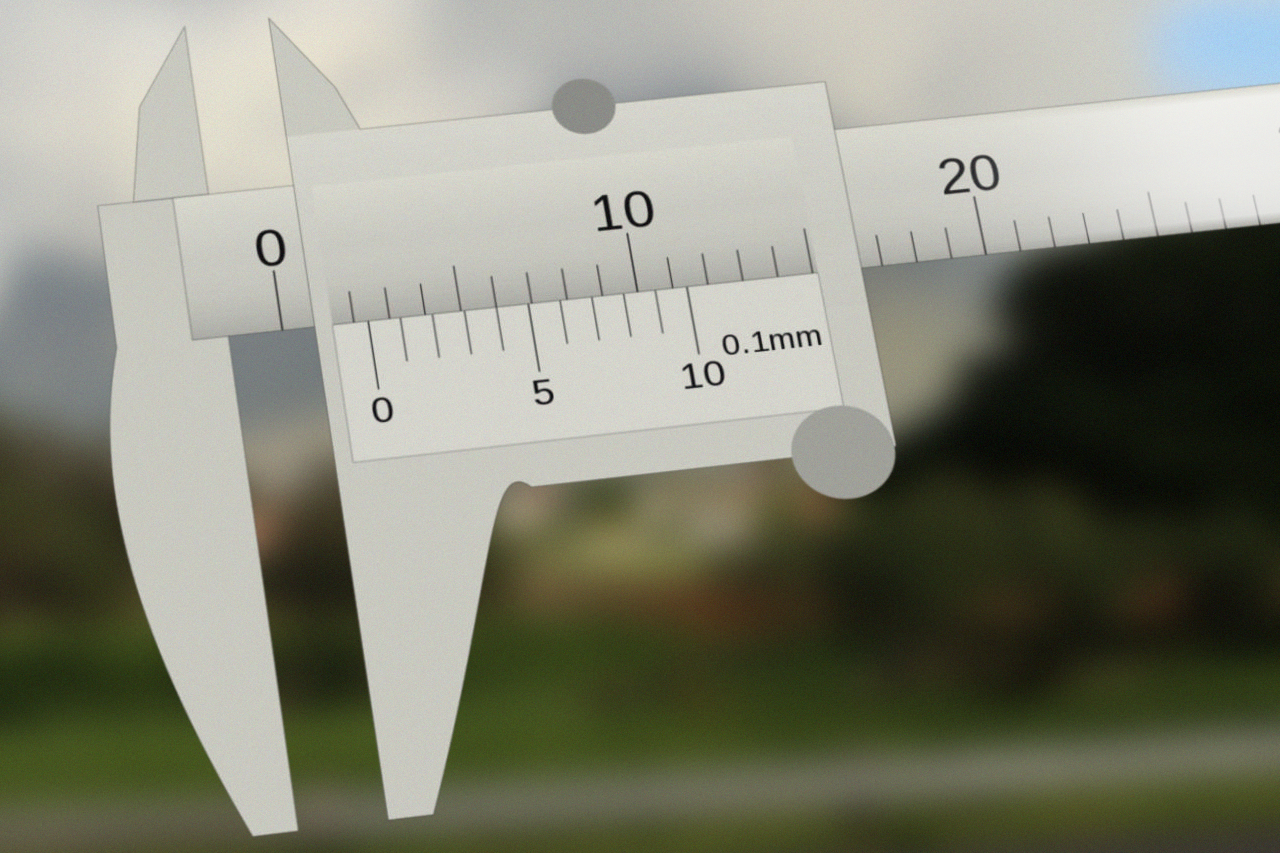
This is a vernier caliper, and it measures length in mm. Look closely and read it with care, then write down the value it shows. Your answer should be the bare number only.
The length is 2.4
